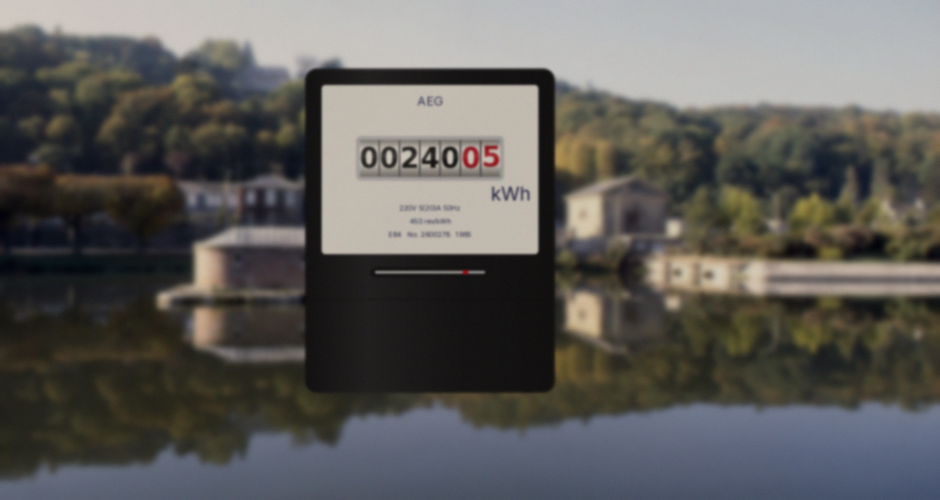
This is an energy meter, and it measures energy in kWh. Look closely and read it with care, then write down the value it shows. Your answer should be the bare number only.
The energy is 240.05
